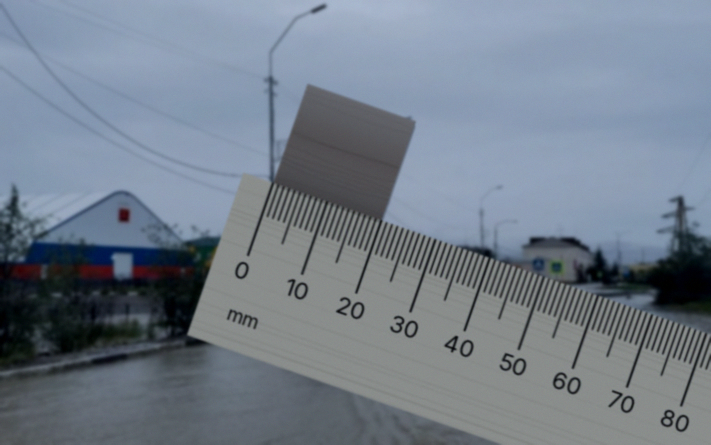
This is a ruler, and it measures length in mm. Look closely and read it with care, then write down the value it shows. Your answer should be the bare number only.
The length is 20
